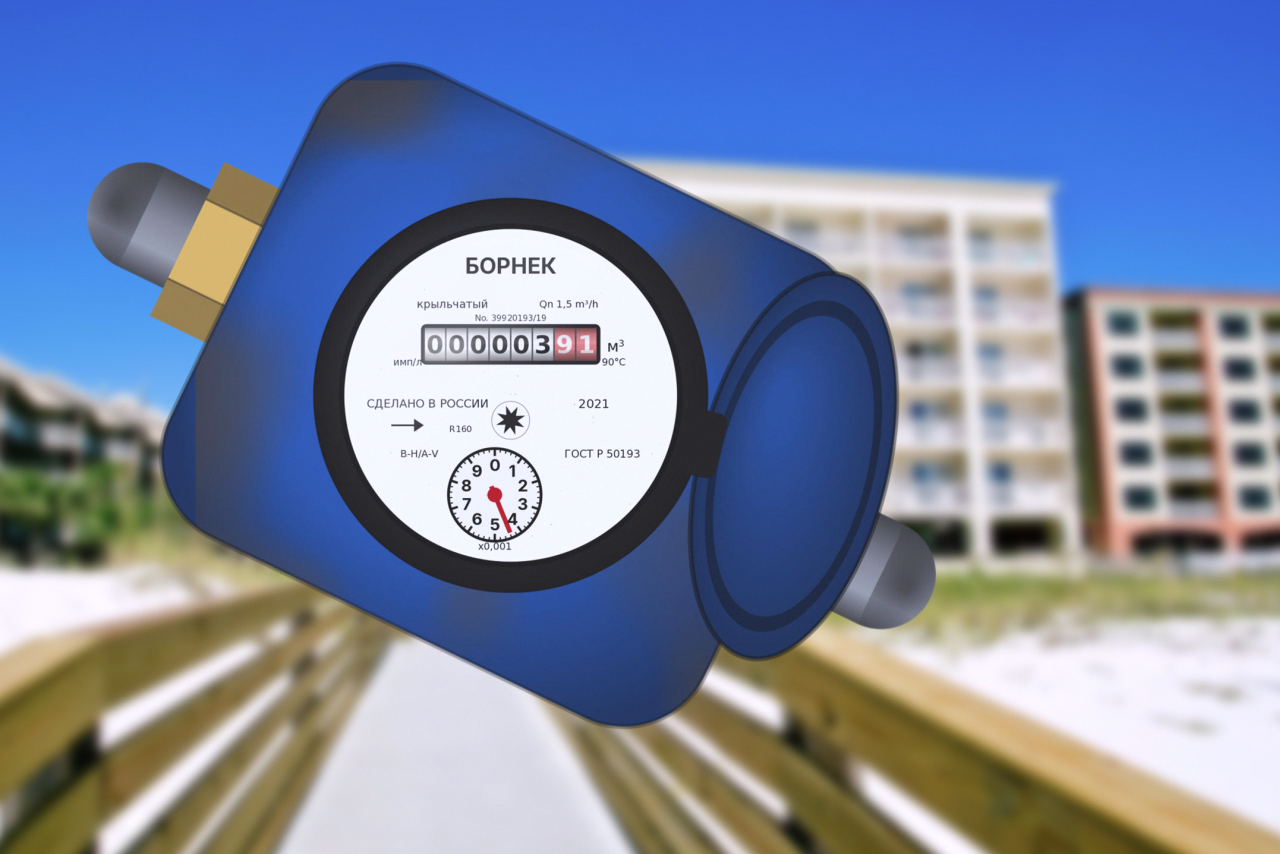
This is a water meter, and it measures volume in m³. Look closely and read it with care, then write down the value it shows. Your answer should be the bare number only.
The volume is 3.914
